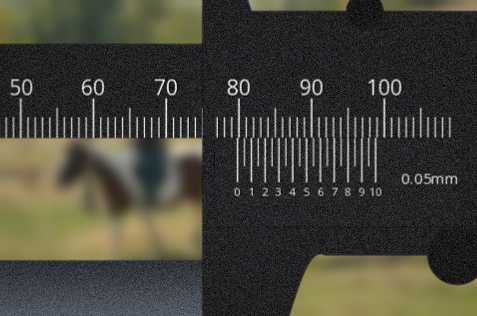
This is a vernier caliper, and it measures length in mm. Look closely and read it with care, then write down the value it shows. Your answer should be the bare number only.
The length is 79.8
